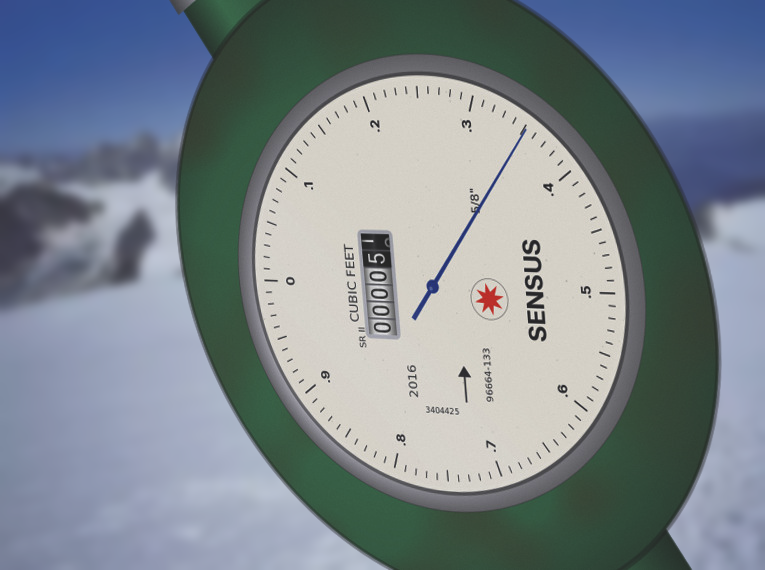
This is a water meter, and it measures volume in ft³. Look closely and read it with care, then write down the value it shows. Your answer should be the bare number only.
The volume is 51.35
